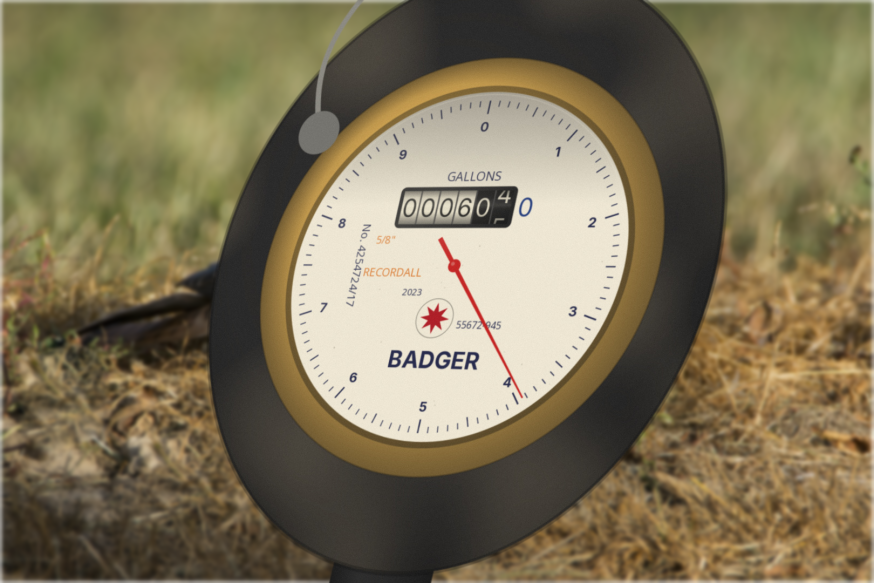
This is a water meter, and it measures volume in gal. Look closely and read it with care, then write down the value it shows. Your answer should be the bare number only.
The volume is 6043.9
